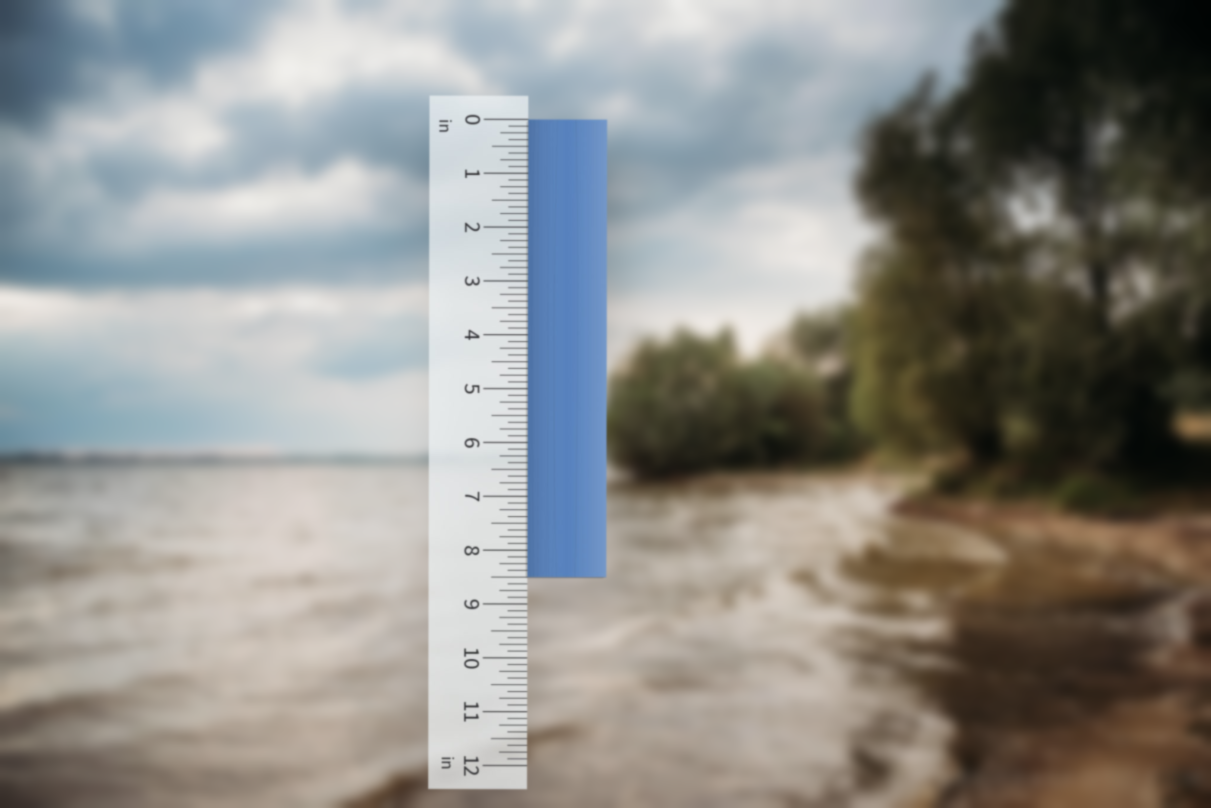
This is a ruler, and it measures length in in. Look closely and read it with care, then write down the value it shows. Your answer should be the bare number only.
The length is 8.5
